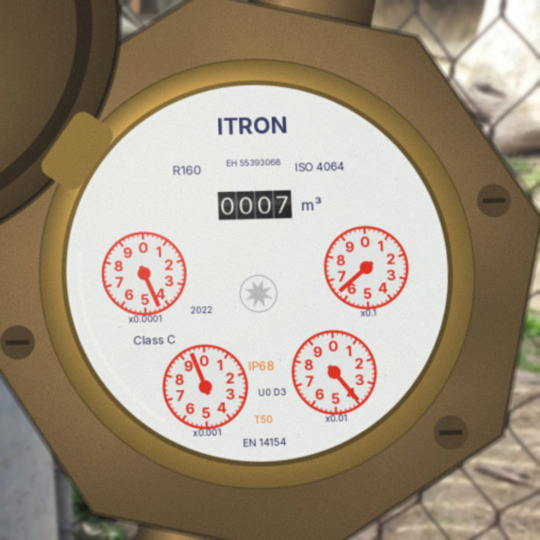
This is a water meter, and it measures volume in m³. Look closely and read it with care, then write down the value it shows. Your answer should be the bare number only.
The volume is 7.6394
